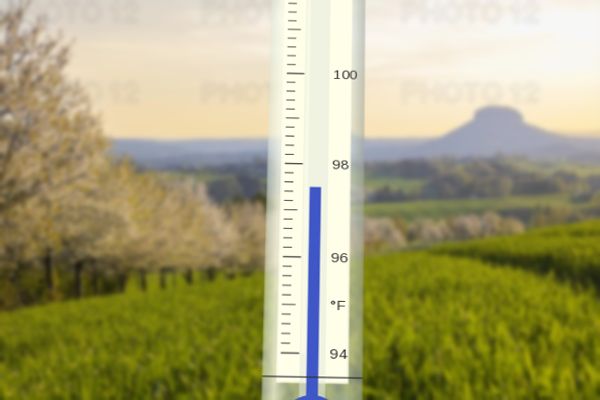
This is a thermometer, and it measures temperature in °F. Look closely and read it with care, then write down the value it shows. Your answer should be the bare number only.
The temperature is 97.5
